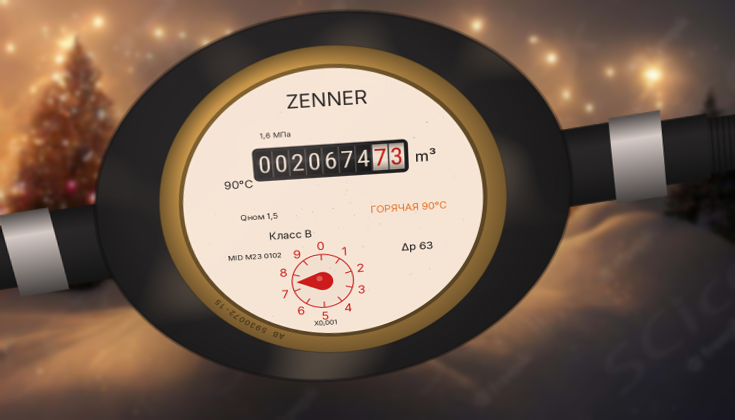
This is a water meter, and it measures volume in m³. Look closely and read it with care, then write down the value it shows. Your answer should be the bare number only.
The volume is 20674.737
